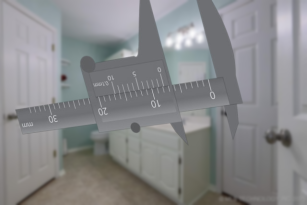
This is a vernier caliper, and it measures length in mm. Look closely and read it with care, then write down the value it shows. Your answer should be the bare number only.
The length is 7.8
